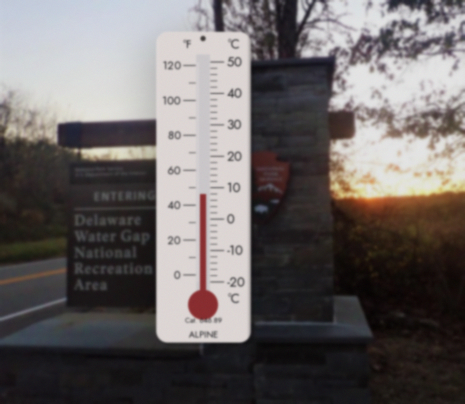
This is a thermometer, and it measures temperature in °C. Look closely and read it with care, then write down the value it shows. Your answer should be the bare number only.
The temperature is 8
